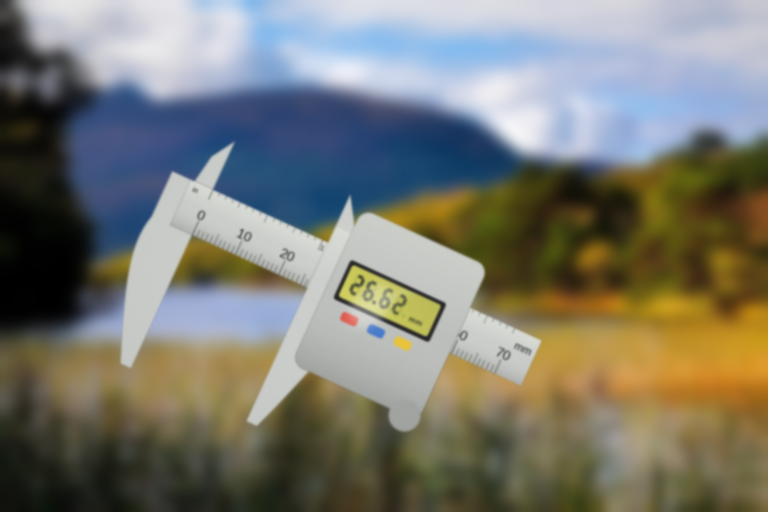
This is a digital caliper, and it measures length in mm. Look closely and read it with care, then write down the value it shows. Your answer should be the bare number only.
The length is 26.62
